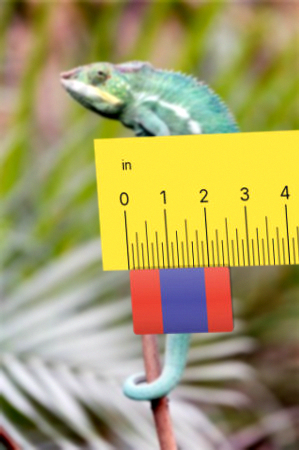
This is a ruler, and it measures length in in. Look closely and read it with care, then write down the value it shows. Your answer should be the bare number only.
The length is 2.5
